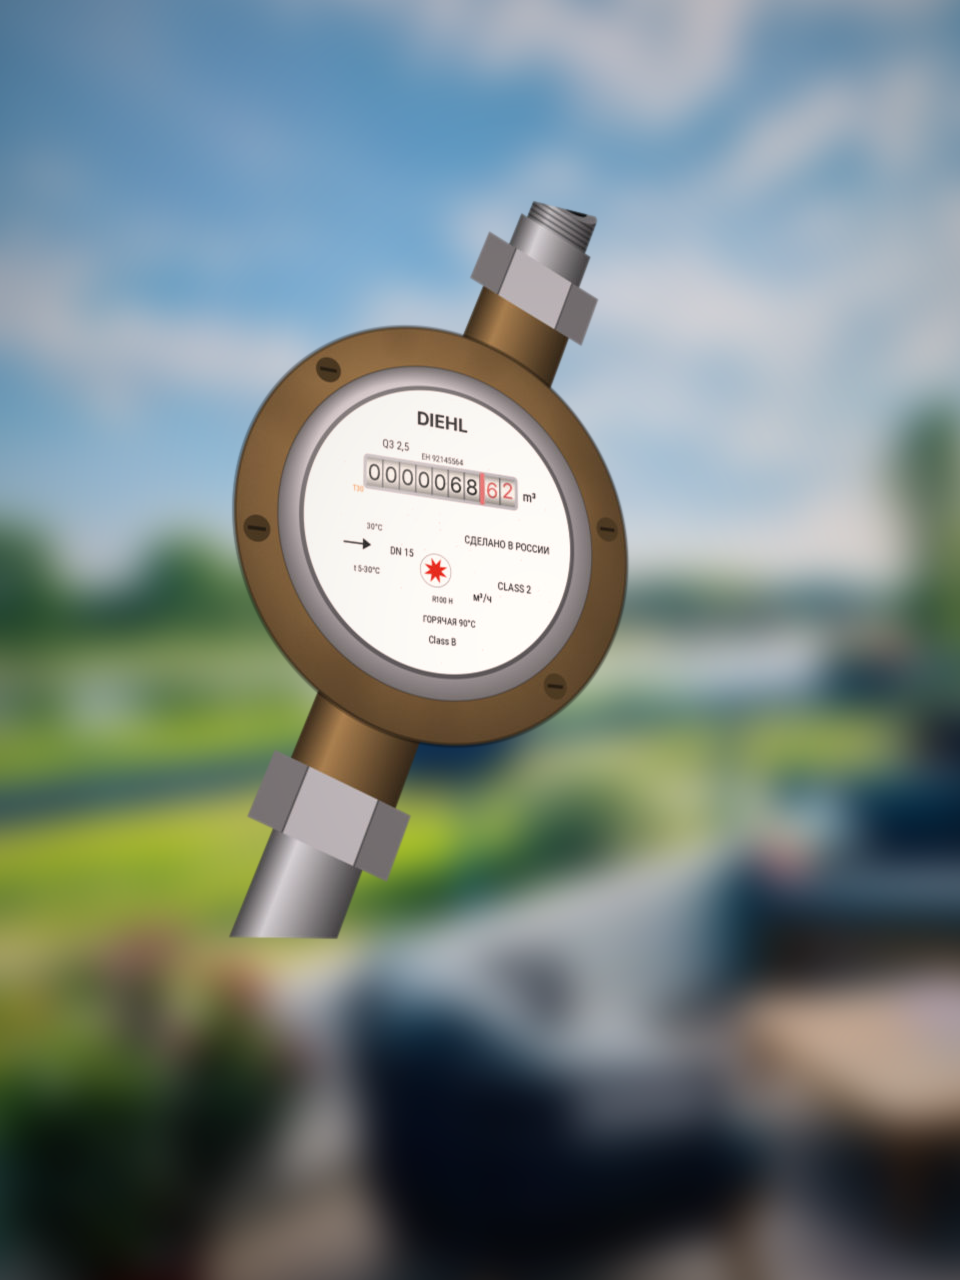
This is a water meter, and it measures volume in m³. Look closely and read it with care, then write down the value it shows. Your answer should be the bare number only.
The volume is 68.62
